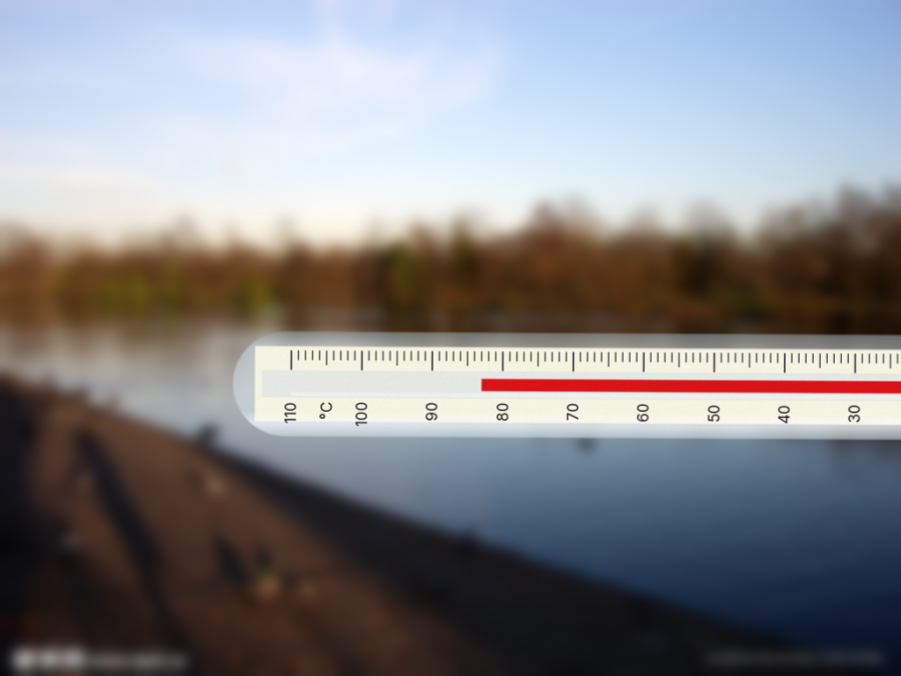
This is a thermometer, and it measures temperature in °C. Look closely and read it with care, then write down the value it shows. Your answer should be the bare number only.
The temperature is 83
